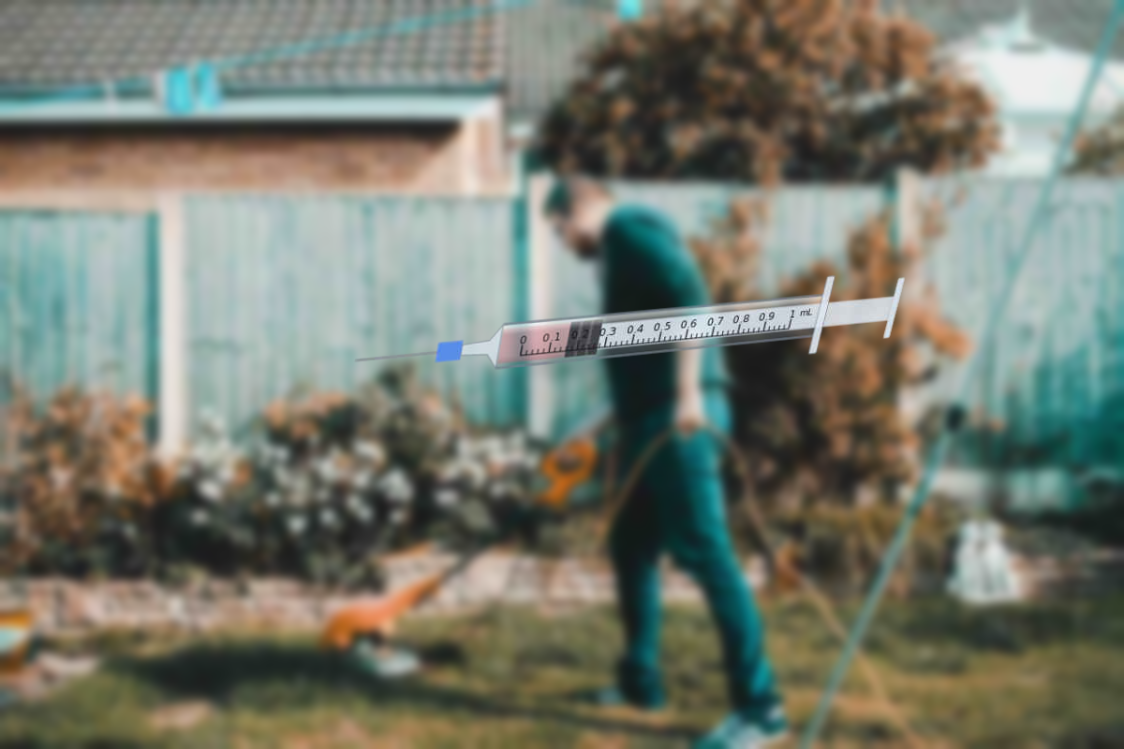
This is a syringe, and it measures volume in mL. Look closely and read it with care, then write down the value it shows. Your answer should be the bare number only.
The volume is 0.16
